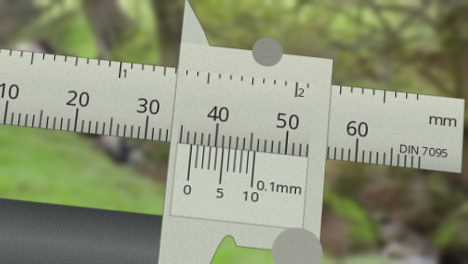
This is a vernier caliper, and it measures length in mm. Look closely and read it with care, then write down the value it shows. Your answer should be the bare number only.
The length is 36.6
